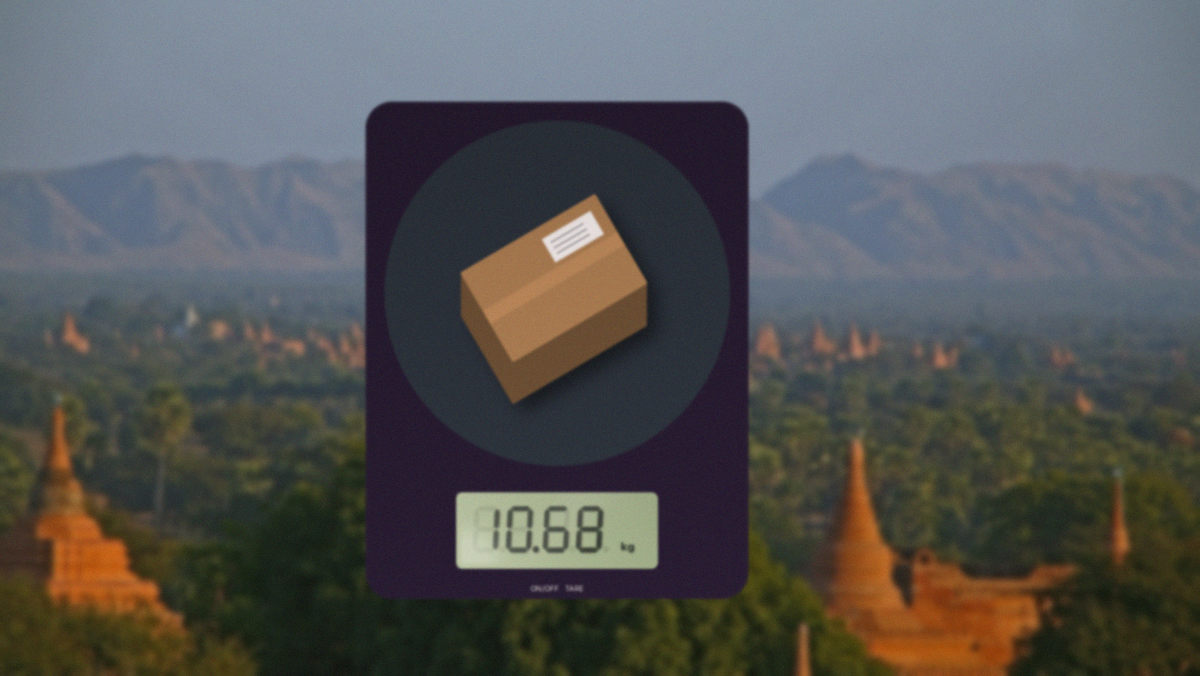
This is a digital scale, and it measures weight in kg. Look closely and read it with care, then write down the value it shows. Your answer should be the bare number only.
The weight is 10.68
